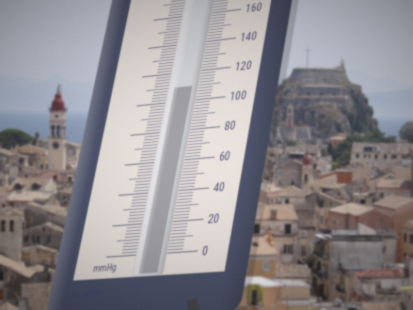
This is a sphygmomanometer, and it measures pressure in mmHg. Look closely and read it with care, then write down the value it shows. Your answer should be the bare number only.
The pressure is 110
